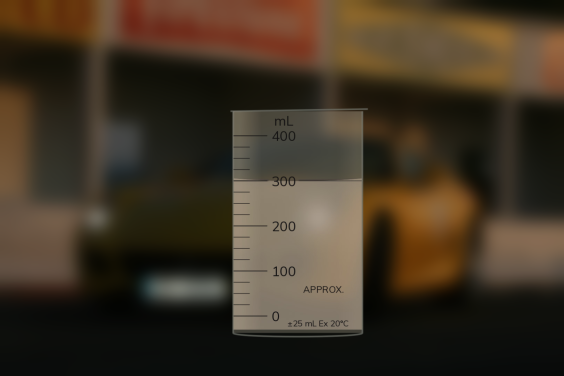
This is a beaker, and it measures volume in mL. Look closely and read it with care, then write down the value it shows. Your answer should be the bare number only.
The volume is 300
